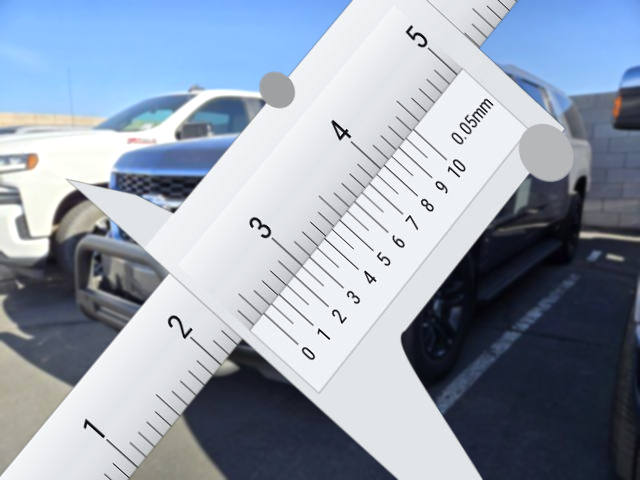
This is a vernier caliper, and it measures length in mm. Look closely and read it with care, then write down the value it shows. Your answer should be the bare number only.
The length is 25.2
